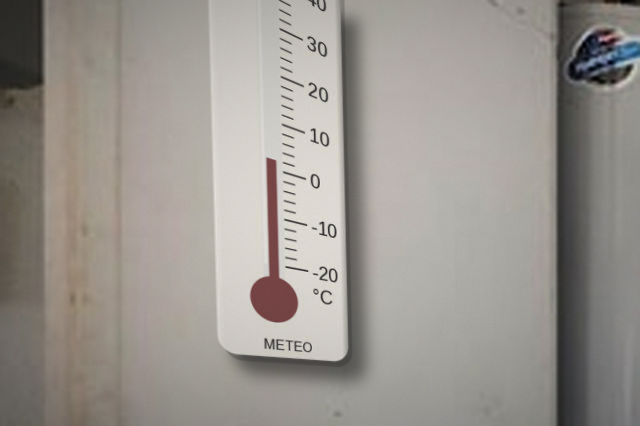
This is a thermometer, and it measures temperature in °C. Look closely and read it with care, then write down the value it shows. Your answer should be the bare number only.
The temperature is 2
